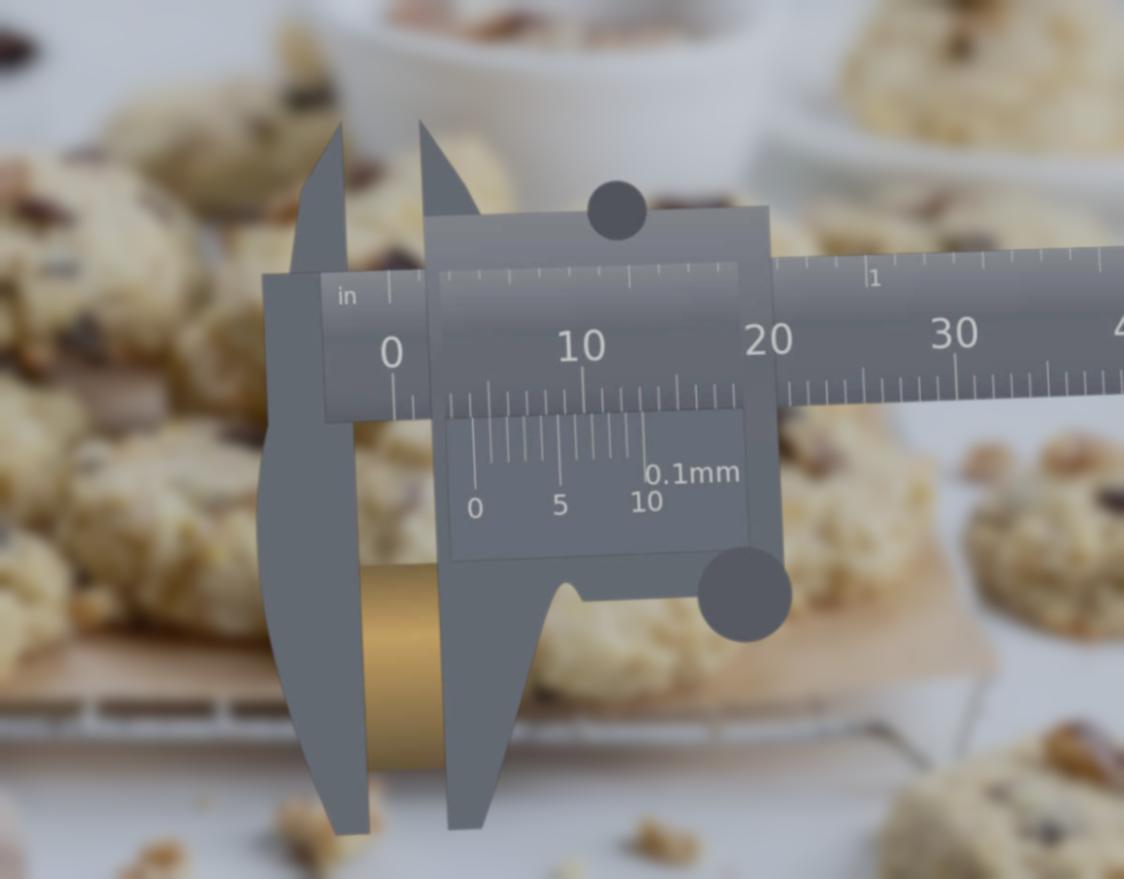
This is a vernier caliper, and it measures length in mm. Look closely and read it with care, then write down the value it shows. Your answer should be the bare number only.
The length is 4.1
